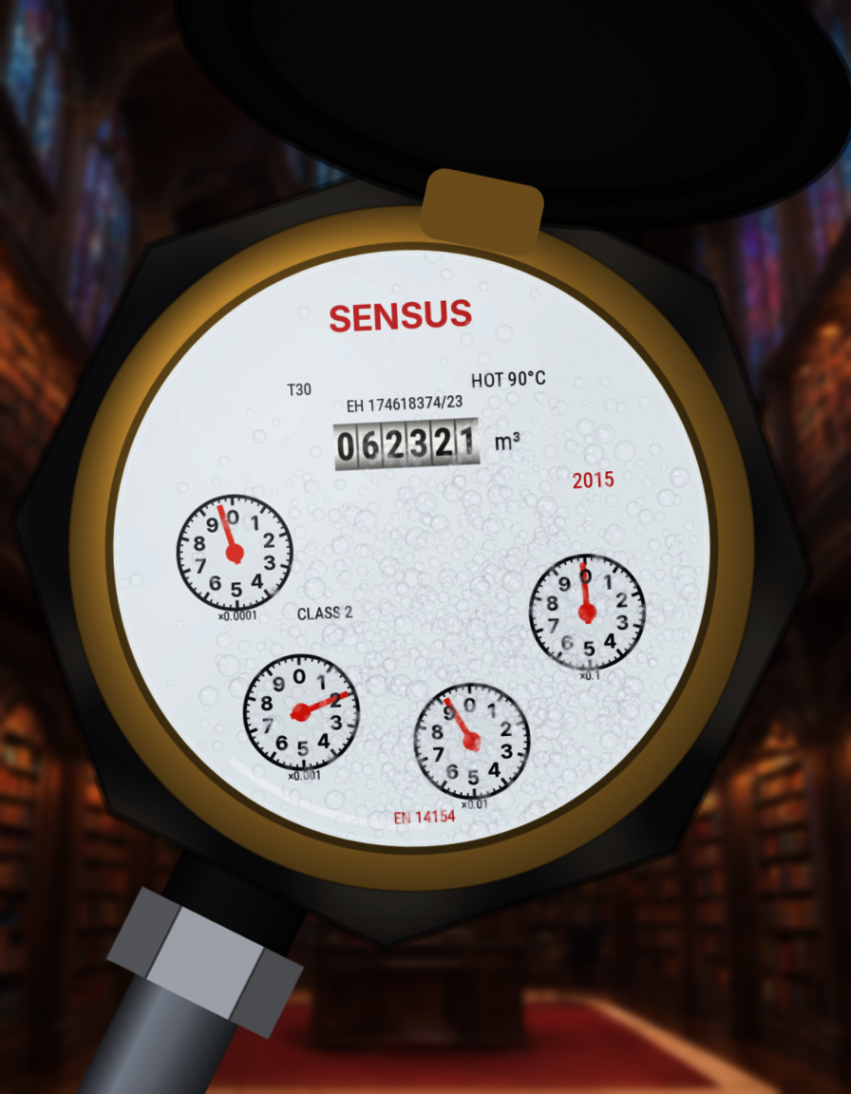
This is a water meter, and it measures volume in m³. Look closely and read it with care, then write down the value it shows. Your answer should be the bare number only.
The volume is 62320.9919
